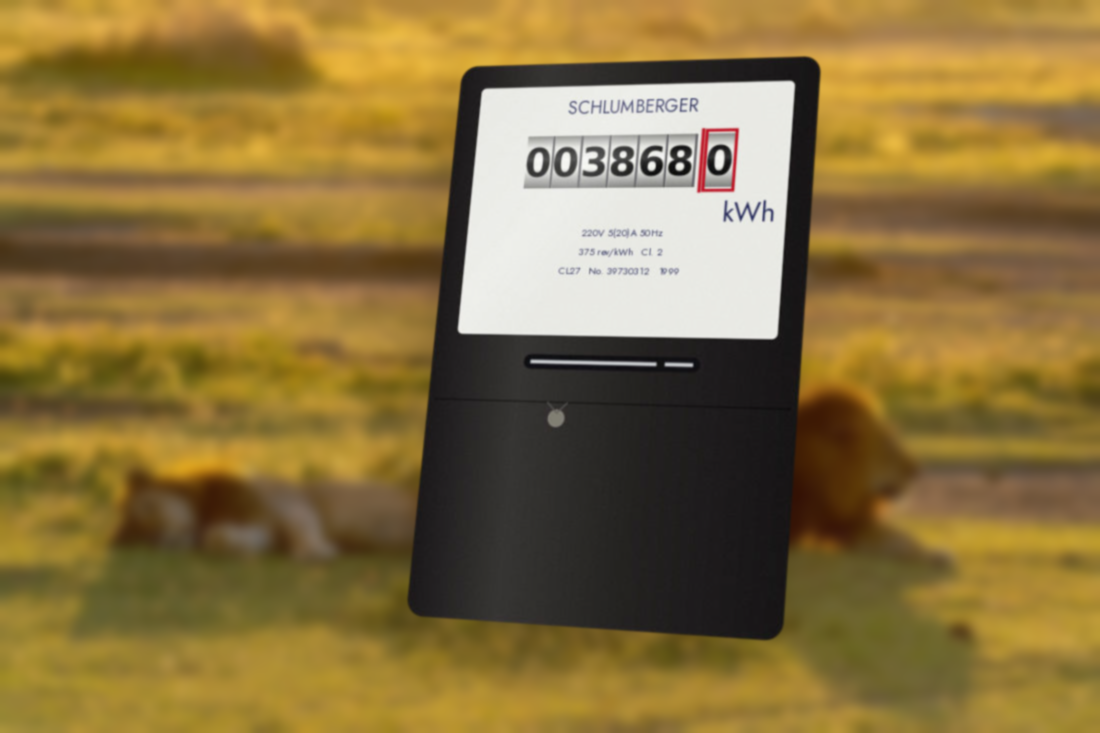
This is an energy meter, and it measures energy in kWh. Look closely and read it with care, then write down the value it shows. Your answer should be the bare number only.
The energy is 3868.0
